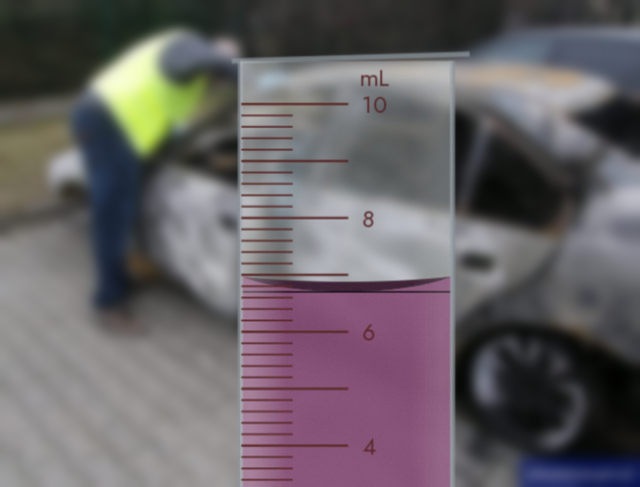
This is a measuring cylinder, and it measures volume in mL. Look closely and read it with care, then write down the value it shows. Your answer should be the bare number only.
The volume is 6.7
